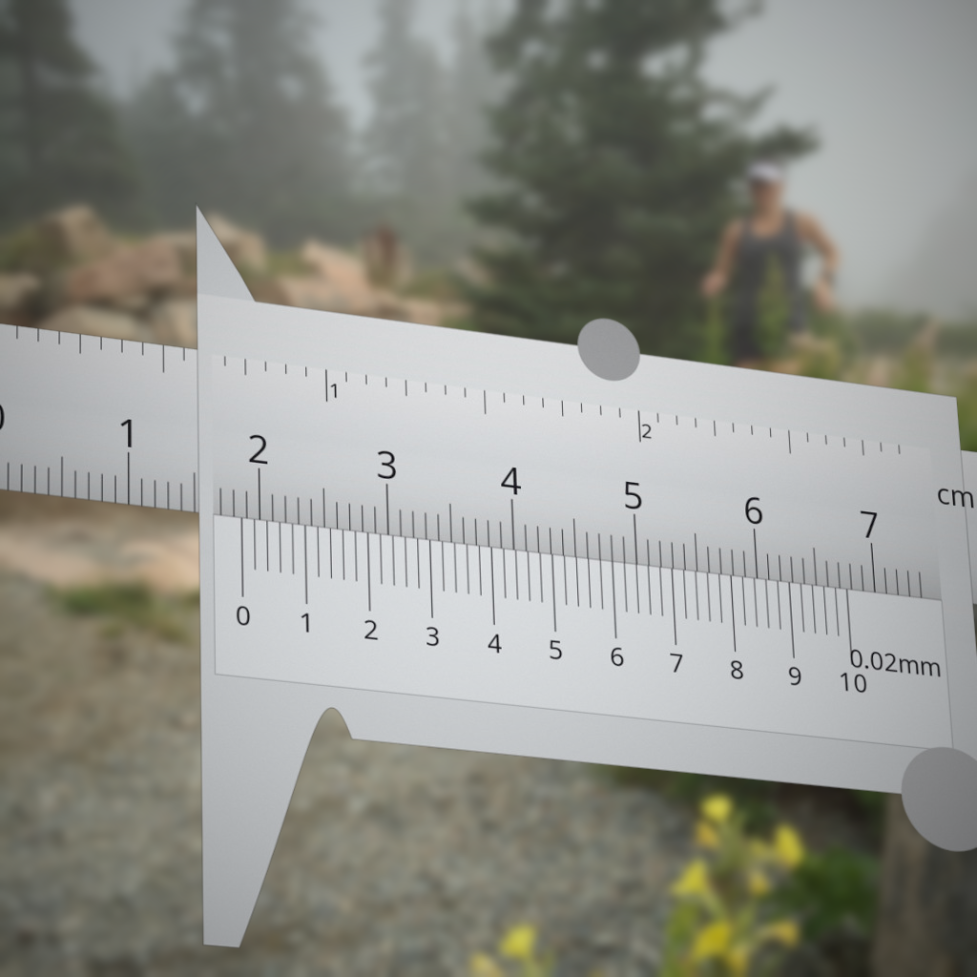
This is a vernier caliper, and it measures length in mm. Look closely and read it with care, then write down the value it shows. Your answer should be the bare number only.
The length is 18.6
